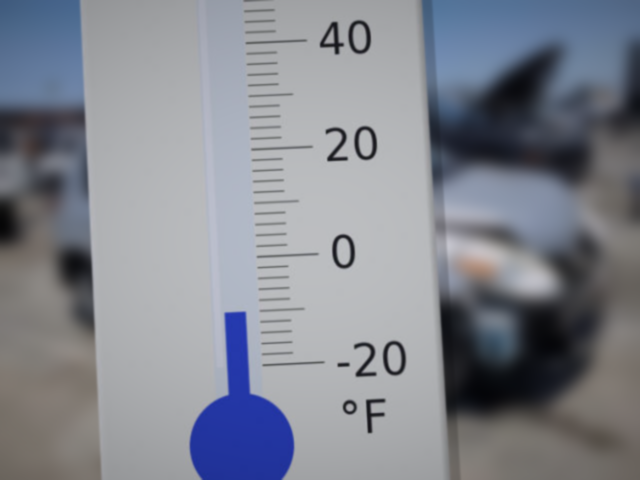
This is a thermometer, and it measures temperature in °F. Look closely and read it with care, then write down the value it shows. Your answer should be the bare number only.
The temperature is -10
